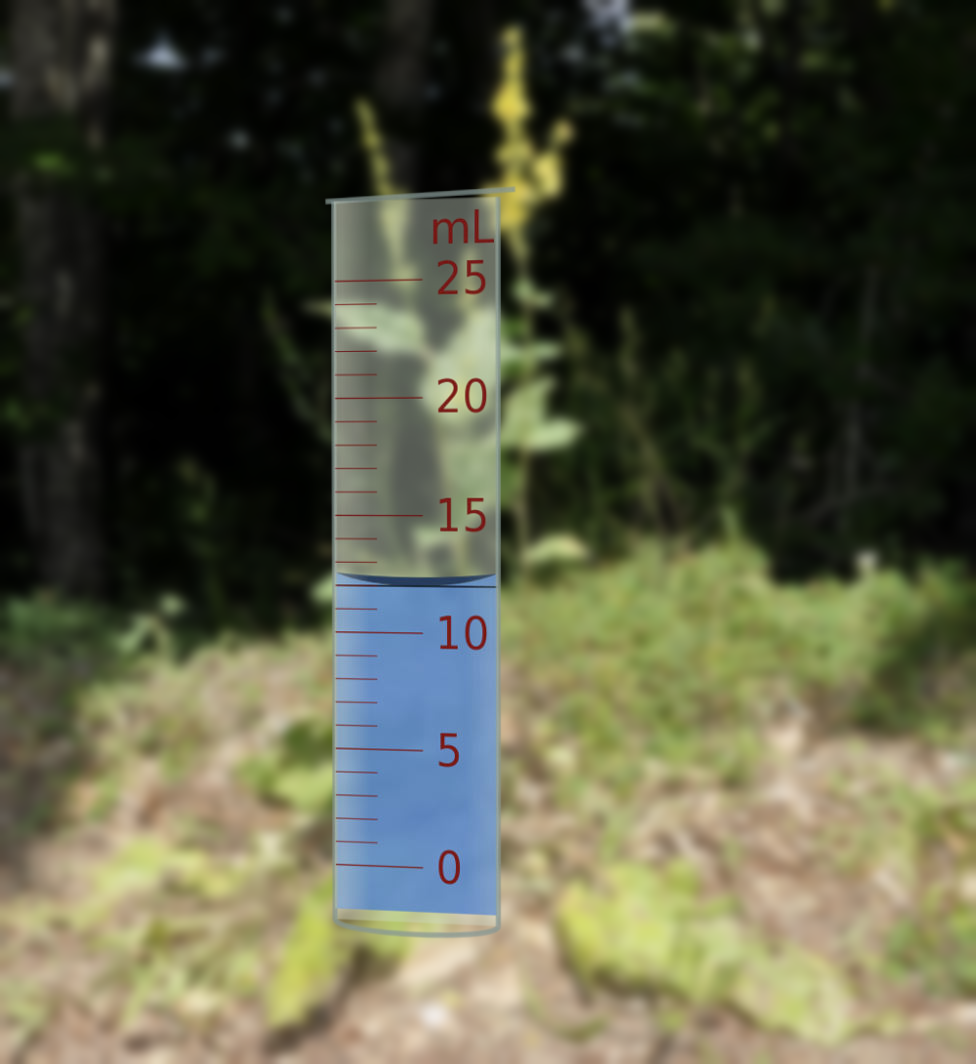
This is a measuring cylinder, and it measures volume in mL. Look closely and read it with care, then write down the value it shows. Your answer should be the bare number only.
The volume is 12
